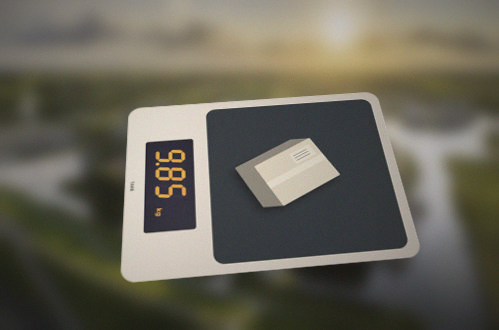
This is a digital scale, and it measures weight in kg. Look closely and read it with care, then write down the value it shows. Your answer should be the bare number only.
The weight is 9.85
